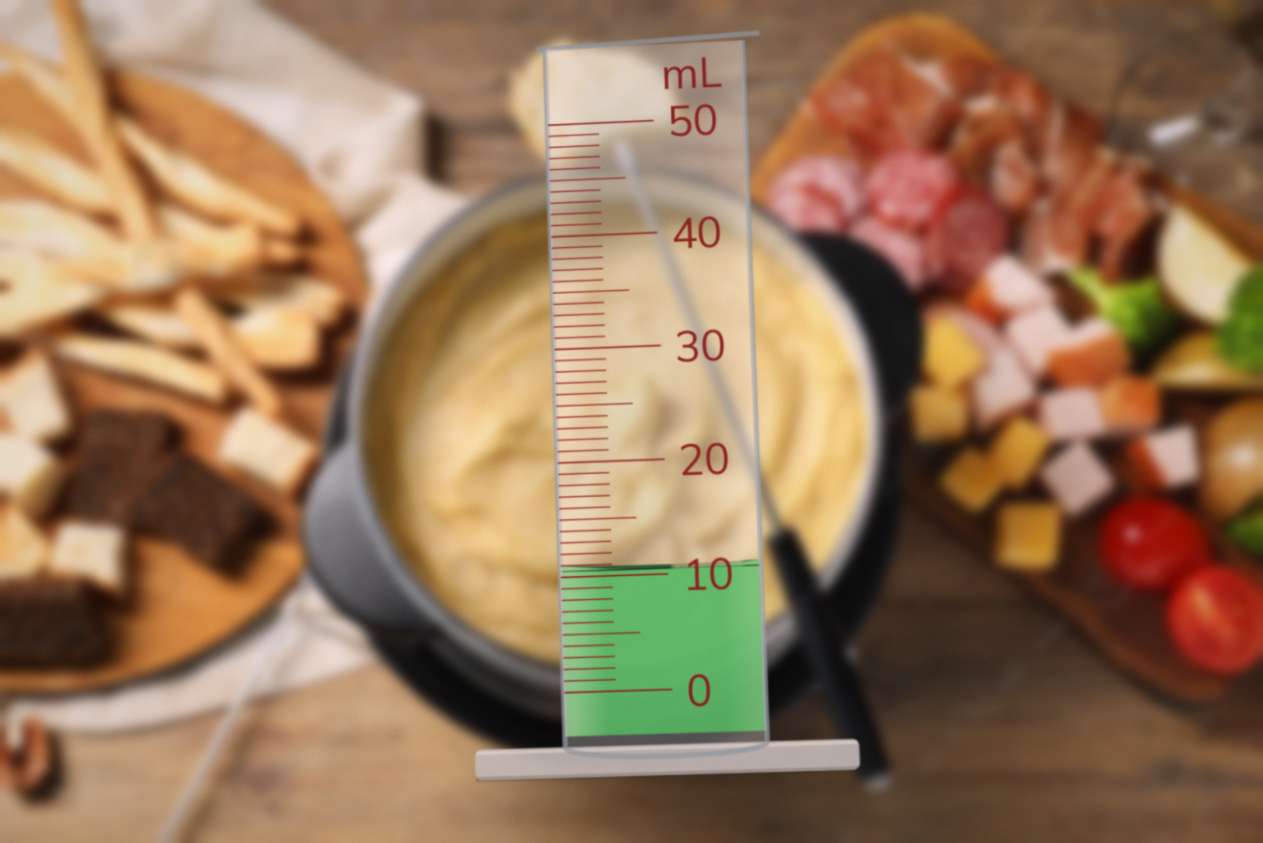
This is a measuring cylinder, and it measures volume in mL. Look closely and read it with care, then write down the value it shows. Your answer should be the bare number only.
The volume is 10.5
